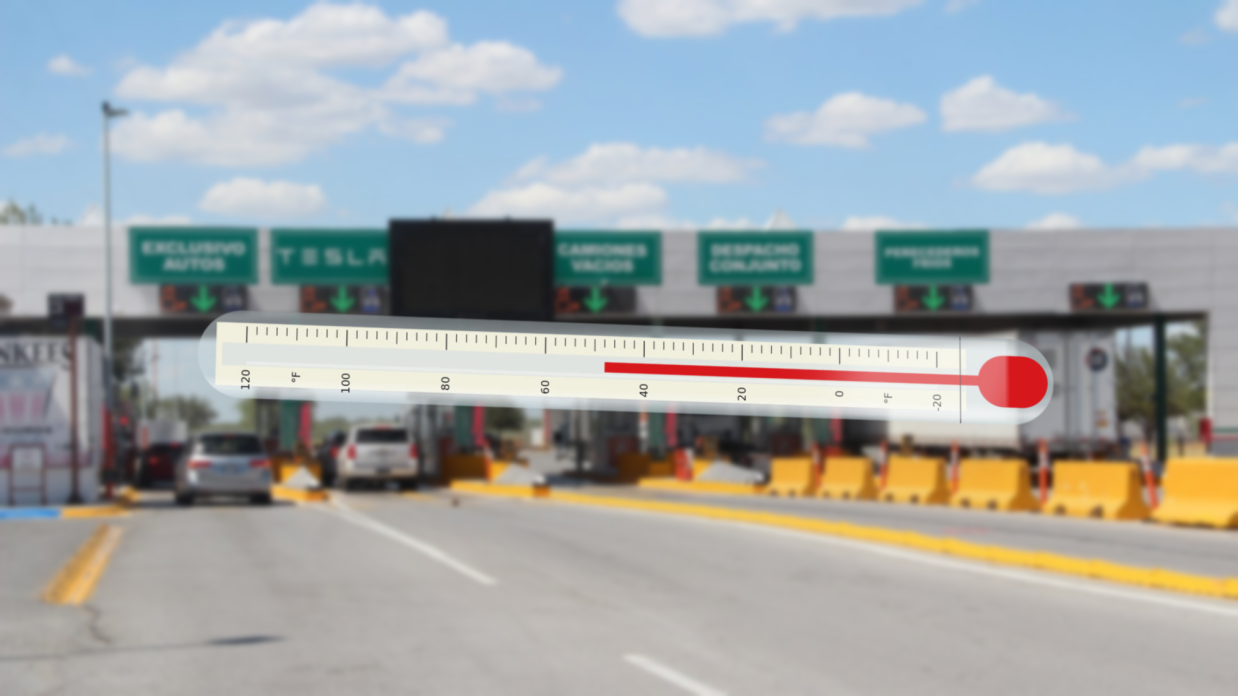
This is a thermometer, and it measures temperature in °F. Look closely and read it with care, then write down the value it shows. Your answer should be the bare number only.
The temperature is 48
